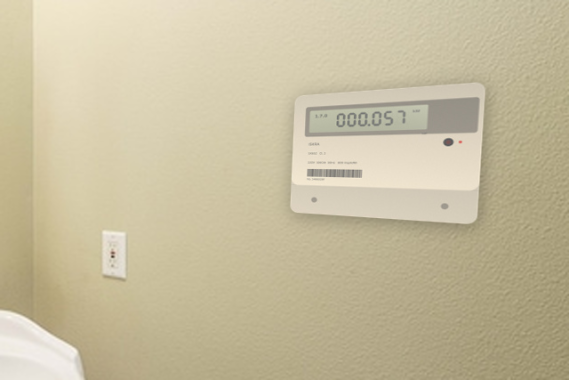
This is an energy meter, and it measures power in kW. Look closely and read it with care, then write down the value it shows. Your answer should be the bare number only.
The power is 0.057
